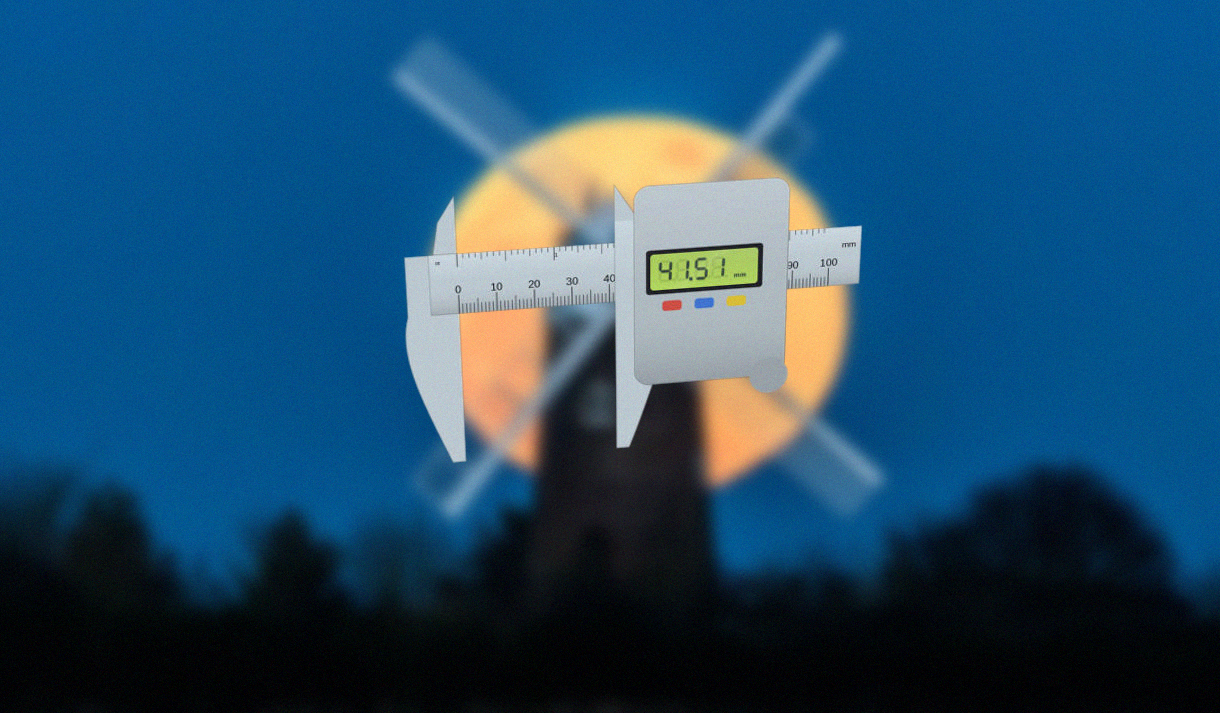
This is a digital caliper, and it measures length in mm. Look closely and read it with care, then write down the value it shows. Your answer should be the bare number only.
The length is 41.51
